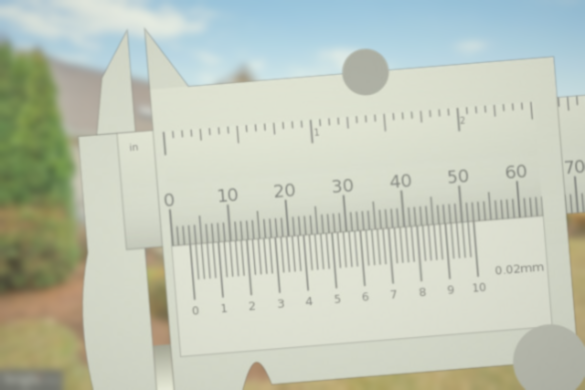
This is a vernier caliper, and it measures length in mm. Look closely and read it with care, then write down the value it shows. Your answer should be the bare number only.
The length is 3.0
